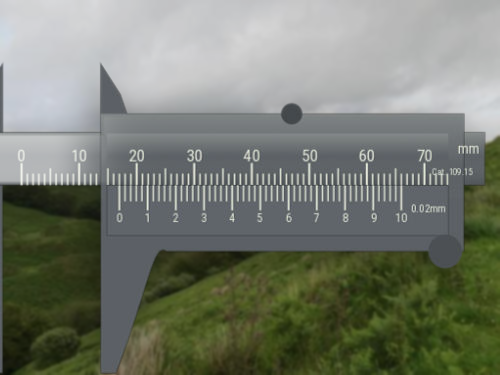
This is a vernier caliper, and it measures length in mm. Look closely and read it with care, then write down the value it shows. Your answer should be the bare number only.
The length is 17.0
